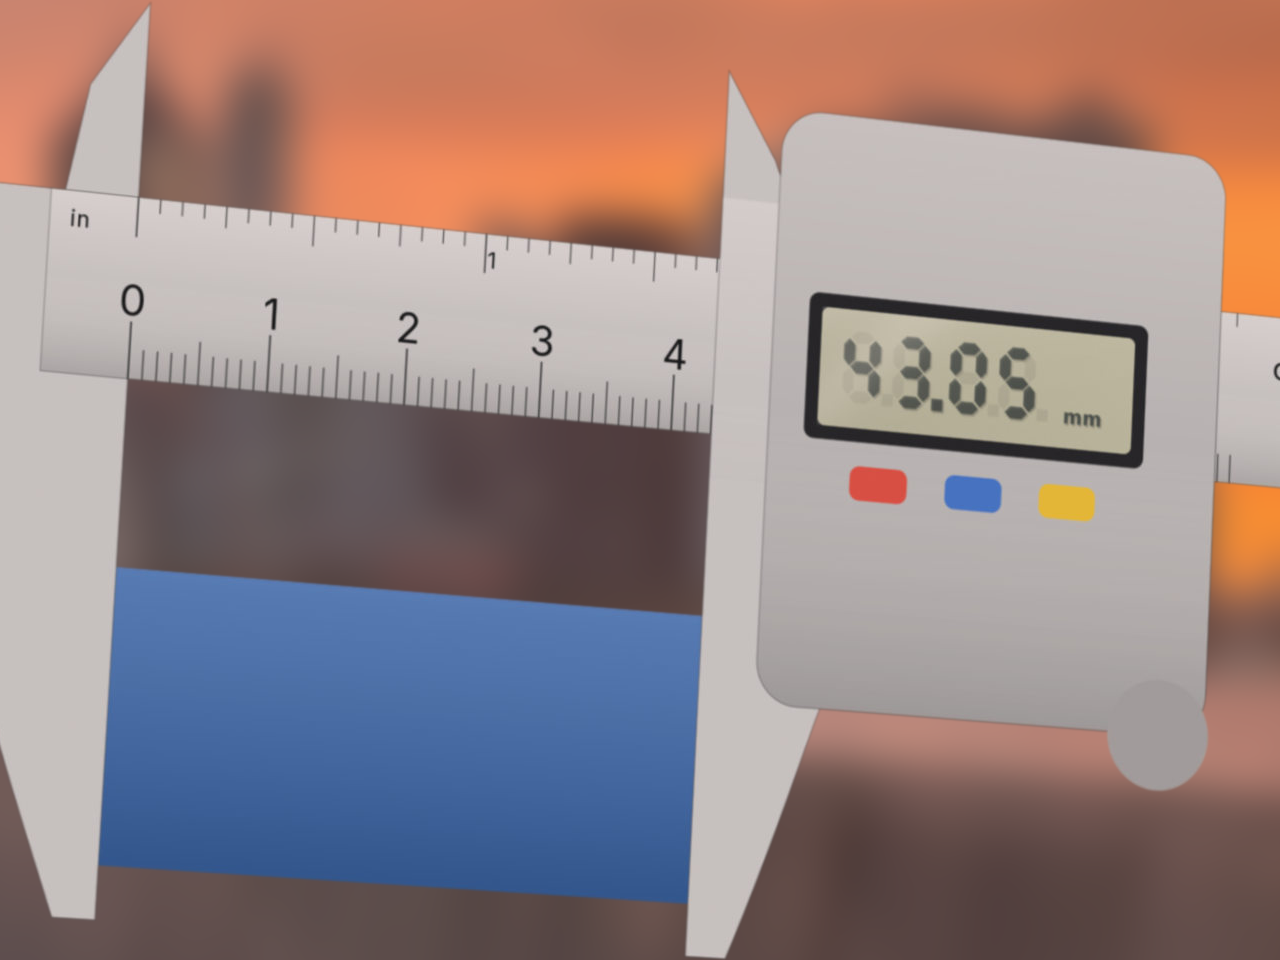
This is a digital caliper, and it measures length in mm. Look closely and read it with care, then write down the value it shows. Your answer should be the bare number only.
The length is 43.05
